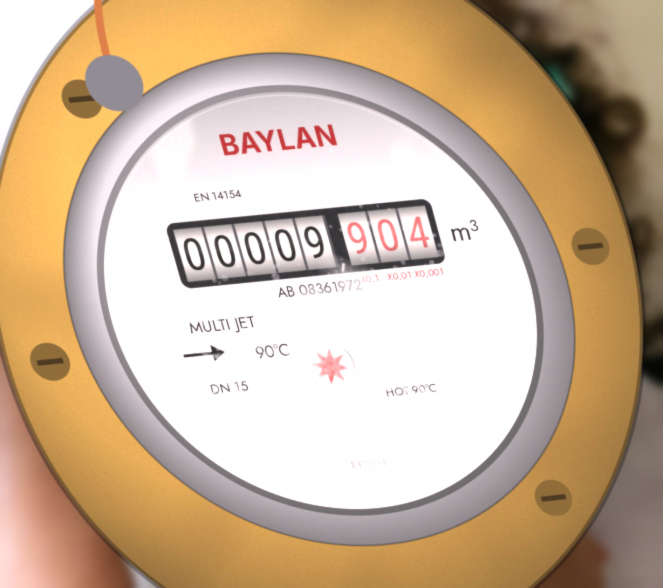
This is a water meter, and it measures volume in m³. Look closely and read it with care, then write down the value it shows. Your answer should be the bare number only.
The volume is 9.904
